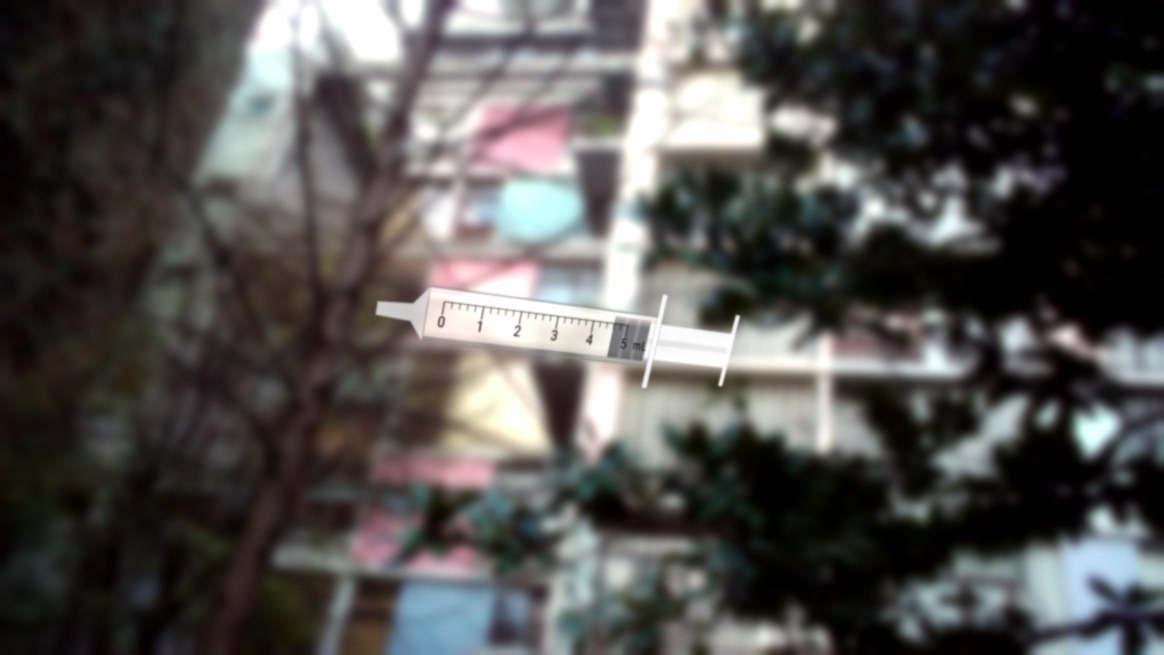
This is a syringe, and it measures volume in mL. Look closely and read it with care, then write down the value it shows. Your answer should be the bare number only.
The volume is 4.6
